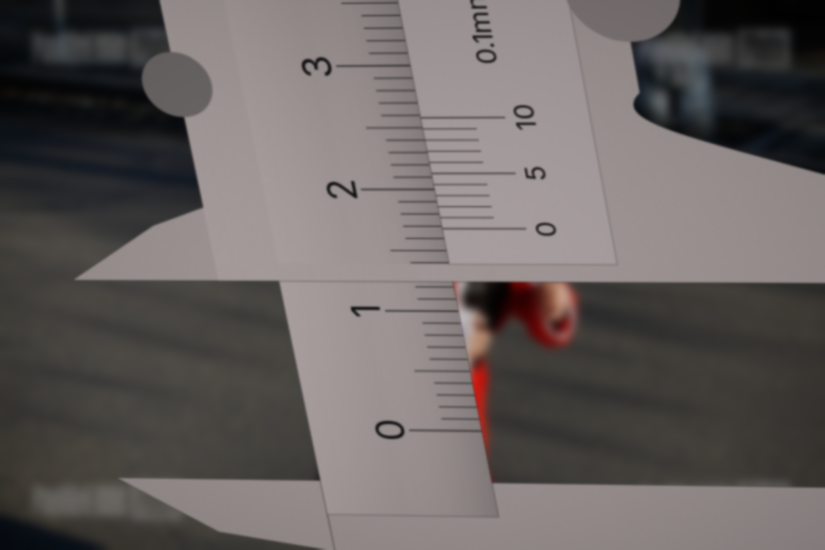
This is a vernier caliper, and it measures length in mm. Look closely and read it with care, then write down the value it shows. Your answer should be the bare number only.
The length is 16.8
